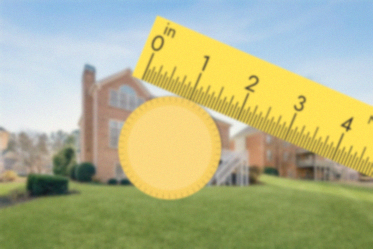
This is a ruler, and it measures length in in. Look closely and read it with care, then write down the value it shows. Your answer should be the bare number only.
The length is 2
